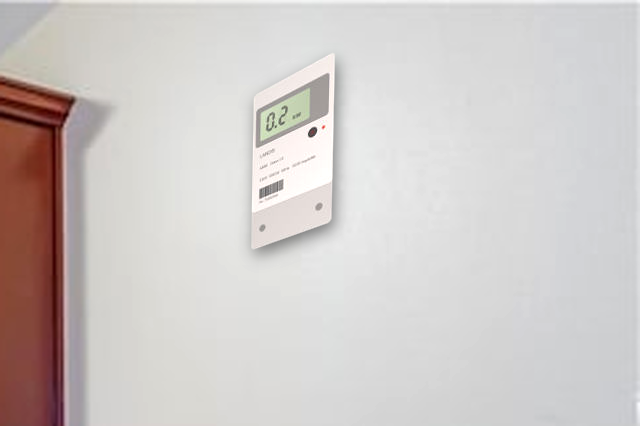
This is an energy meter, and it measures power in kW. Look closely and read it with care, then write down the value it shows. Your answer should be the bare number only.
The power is 0.2
